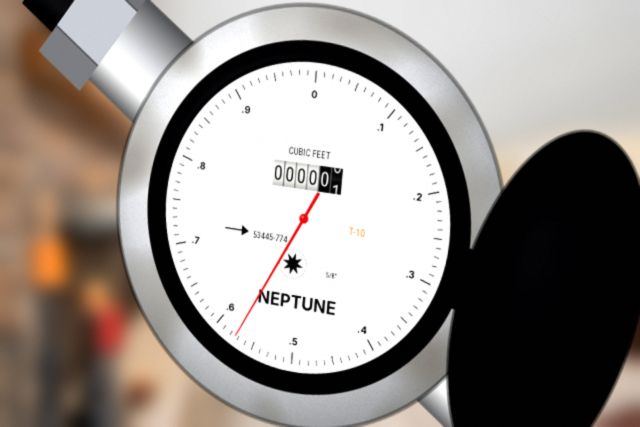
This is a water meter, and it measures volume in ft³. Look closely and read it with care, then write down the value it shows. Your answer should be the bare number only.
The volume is 0.57
